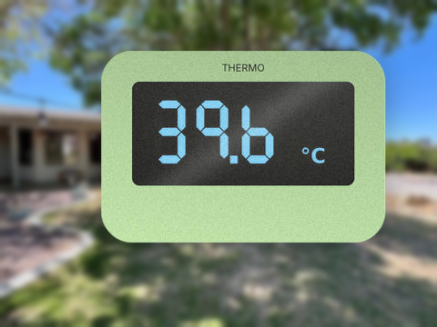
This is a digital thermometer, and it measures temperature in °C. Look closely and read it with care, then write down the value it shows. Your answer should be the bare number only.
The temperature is 39.6
